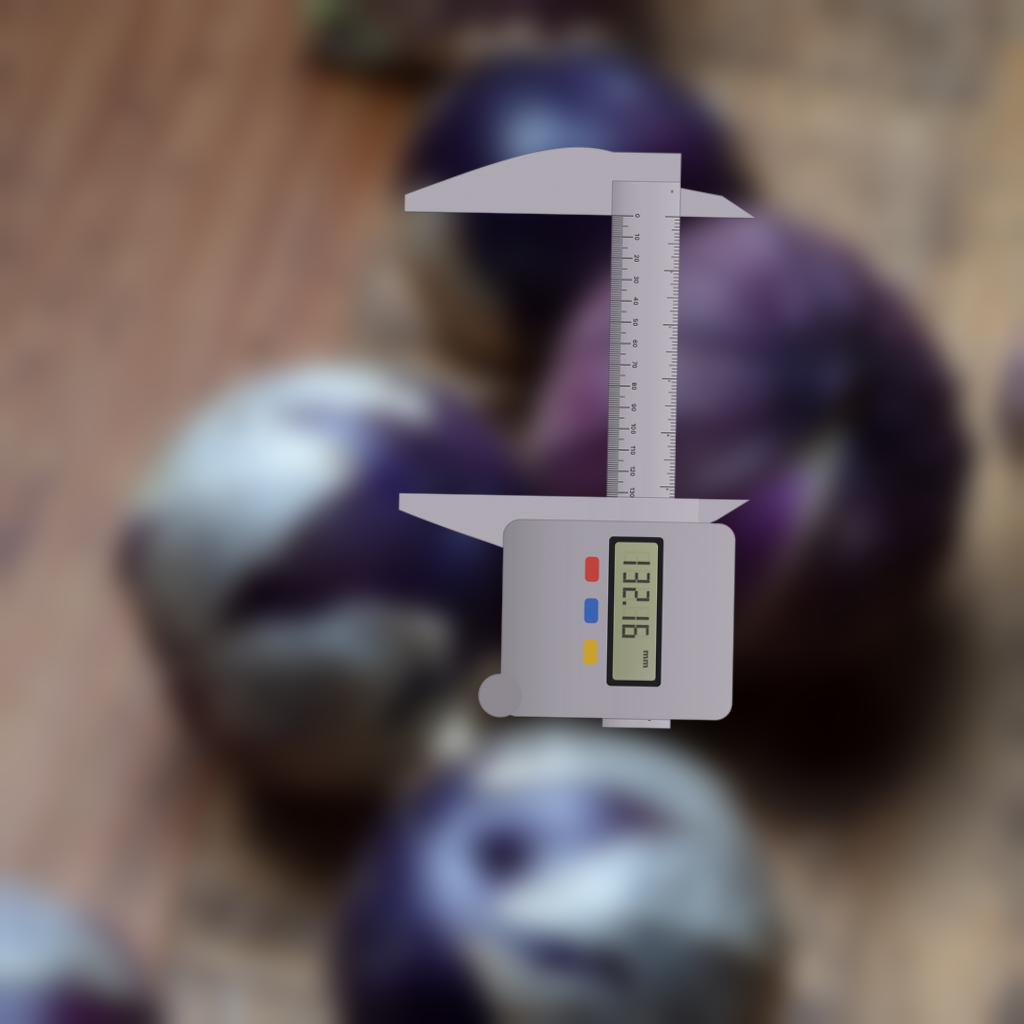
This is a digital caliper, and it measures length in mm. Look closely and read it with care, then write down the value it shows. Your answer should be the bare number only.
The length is 132.16
